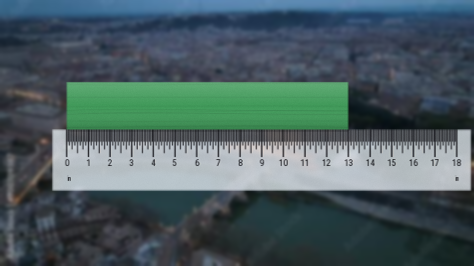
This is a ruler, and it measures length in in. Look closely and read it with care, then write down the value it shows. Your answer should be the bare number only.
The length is 13
